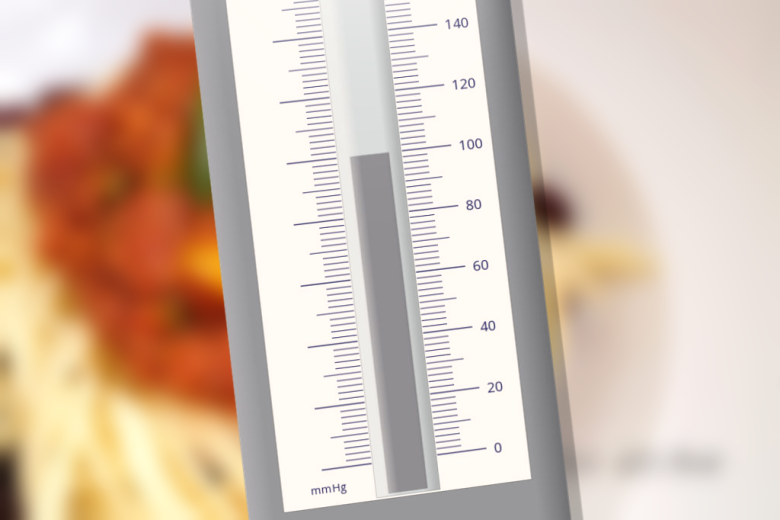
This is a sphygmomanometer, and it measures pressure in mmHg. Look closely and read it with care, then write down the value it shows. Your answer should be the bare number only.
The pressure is 100
